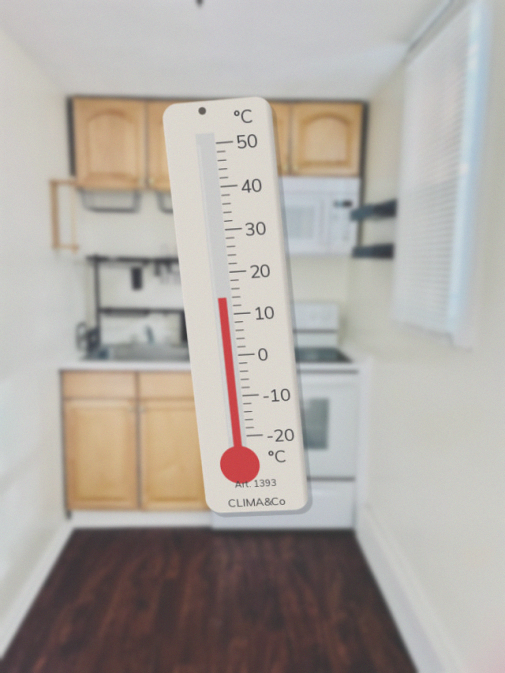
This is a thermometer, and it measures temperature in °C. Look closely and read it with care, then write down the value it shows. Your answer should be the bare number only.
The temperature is 14
